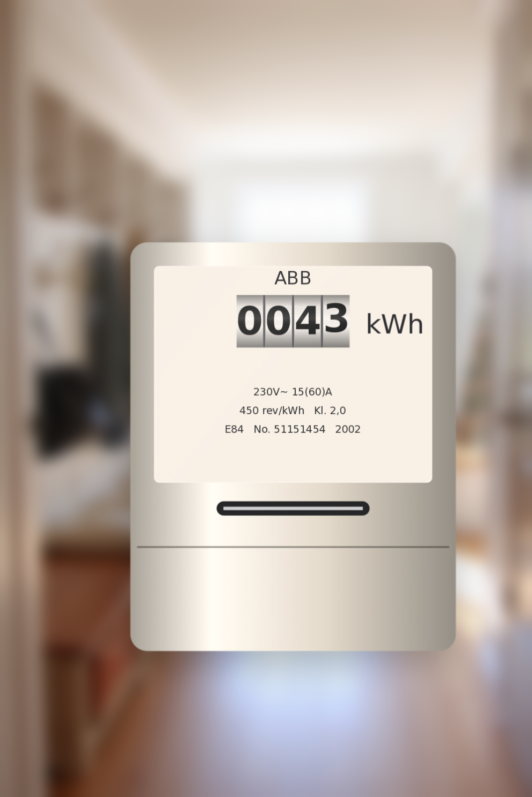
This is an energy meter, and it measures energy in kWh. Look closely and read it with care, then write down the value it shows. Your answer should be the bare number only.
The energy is 43
